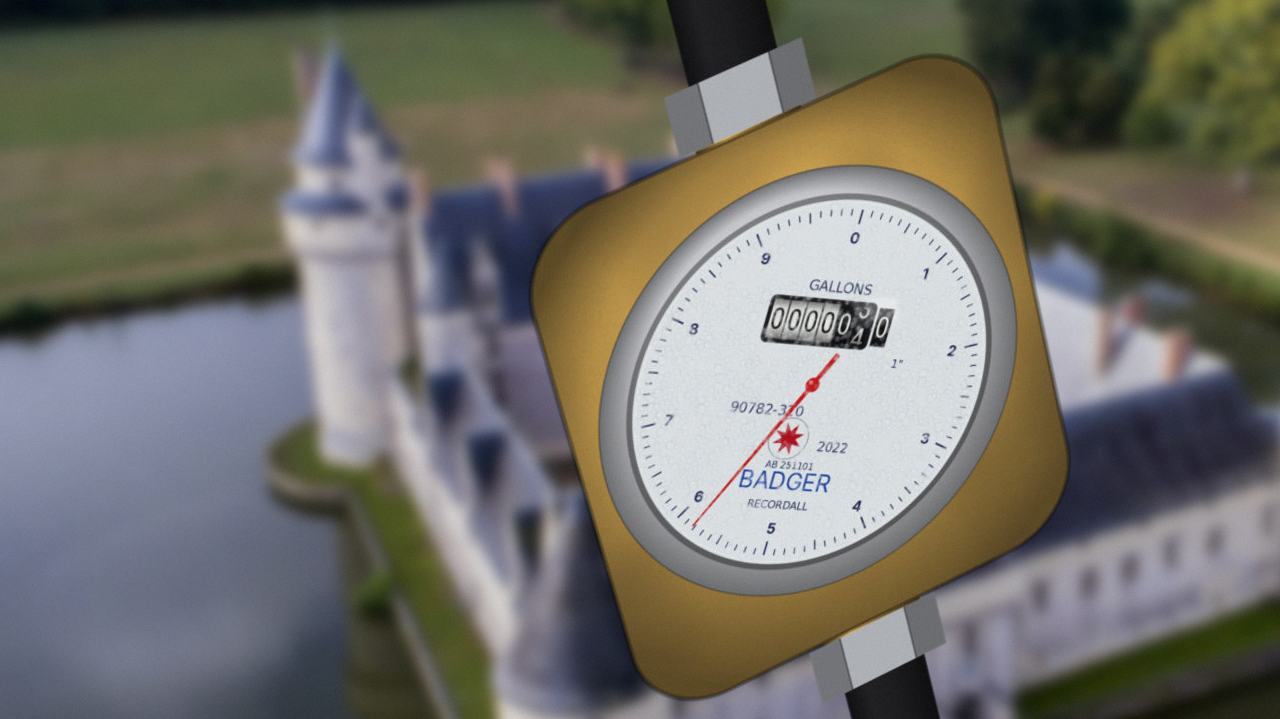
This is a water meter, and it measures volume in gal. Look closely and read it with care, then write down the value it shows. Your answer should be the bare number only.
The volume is 35.8
